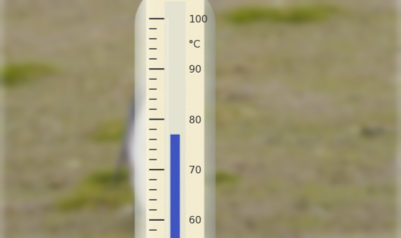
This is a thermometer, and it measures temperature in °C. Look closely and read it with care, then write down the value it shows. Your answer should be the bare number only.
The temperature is 77
